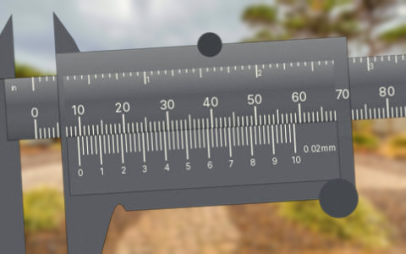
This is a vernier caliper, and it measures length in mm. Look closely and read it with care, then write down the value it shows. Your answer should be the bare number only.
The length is 9.5
